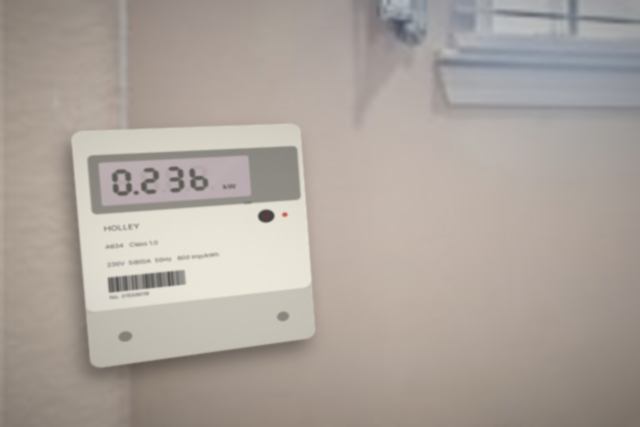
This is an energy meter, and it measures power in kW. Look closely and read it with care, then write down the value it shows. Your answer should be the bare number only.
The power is 0.236
